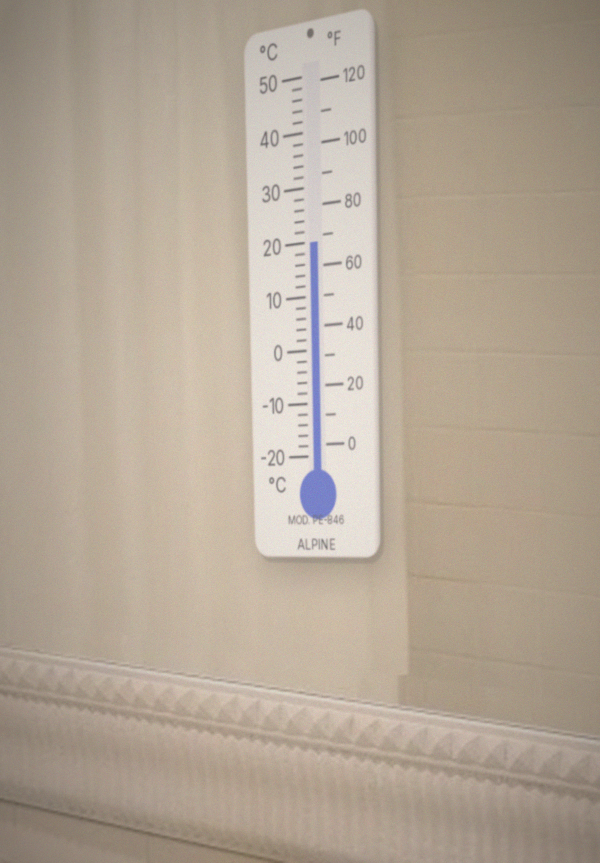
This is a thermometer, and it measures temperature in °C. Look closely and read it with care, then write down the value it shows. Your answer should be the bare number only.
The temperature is 20
